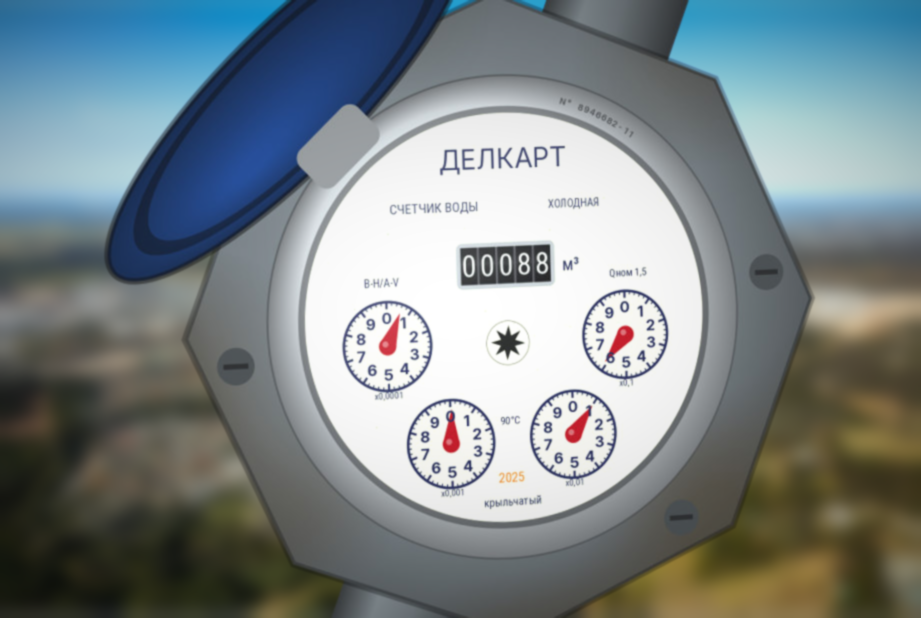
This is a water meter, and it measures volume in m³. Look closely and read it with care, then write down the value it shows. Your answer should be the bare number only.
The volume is 88.6100
